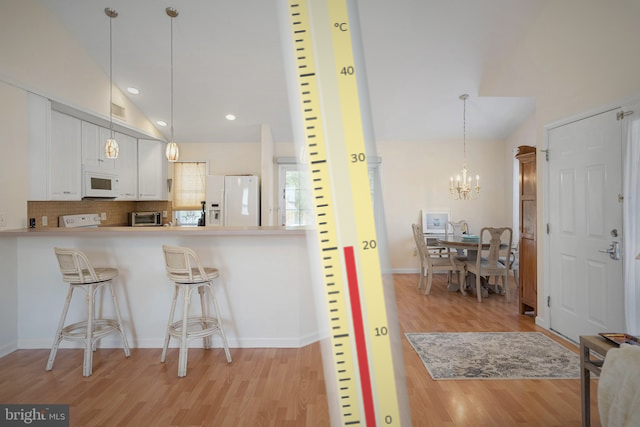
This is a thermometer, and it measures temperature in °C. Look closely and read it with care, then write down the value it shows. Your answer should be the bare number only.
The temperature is 20
